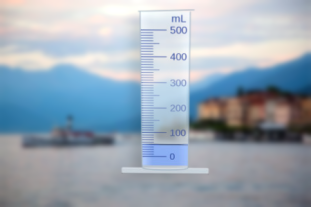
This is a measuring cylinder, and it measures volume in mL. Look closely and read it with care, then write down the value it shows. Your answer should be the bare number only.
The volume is 50
